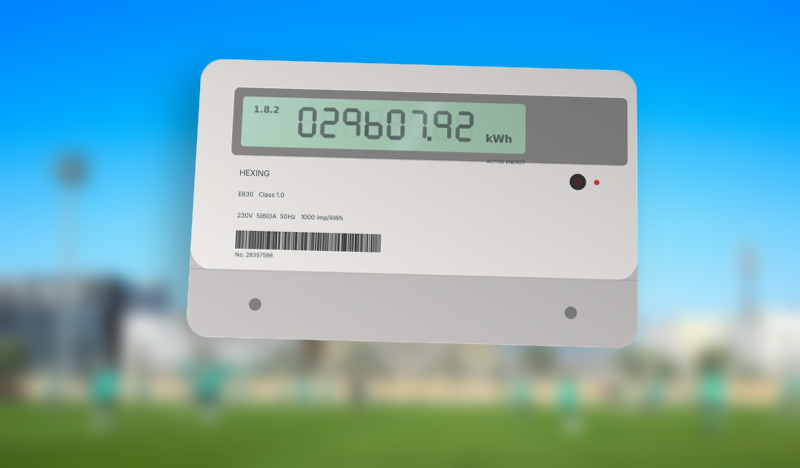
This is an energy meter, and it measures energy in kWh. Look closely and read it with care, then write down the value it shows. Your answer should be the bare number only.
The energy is 29607.92
